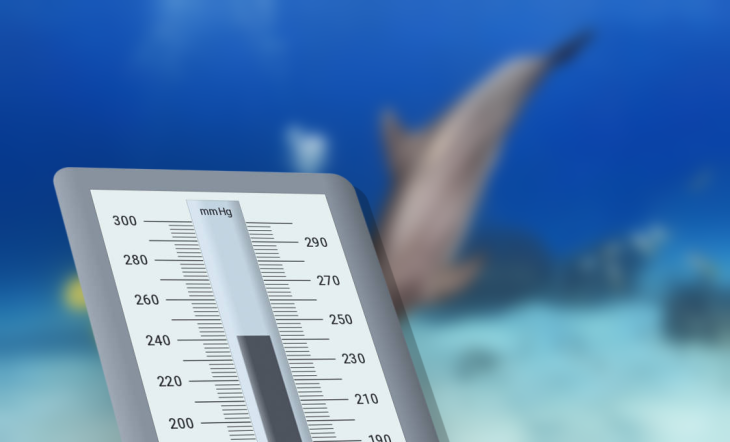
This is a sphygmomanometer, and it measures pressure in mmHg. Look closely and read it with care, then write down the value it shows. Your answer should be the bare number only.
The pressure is 242
